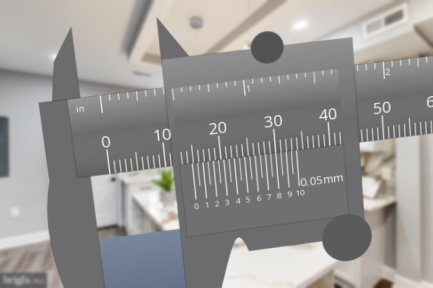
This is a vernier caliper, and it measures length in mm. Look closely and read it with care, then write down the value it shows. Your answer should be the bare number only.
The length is 14.8
